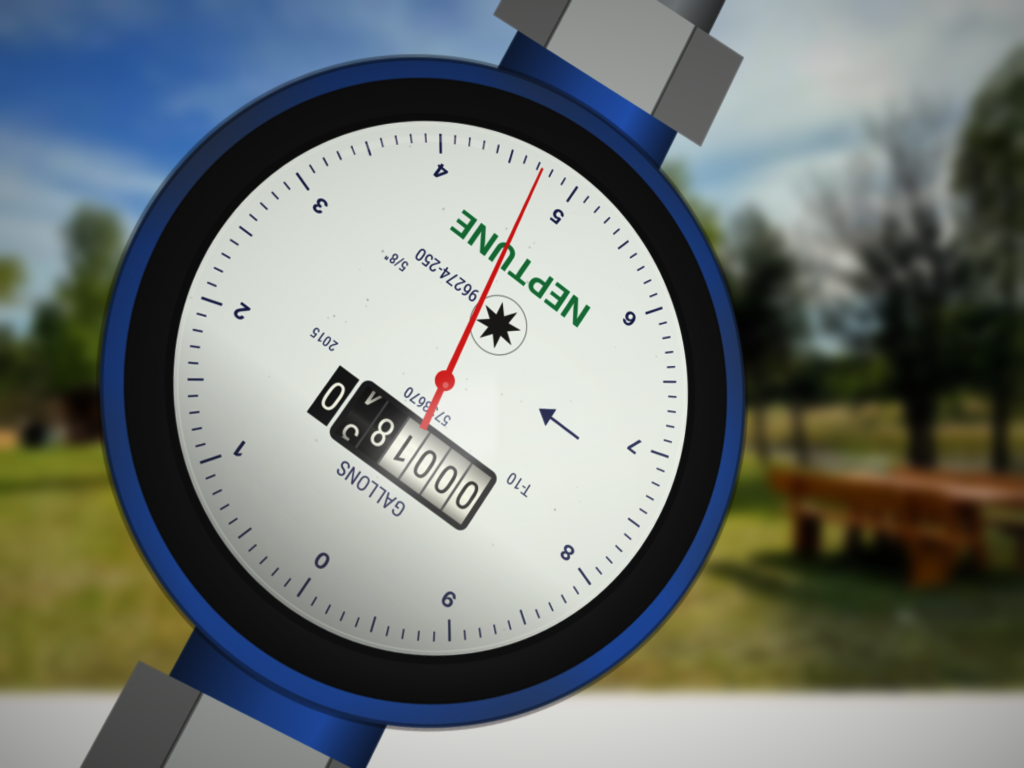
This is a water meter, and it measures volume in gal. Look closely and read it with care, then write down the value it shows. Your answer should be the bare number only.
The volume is 1834.7
